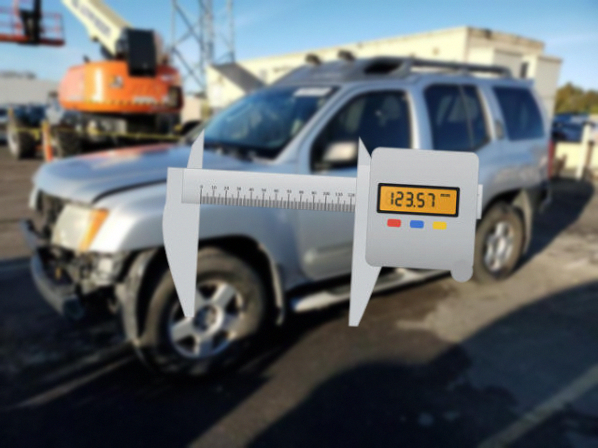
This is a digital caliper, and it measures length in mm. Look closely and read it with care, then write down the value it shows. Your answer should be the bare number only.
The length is 123.57
